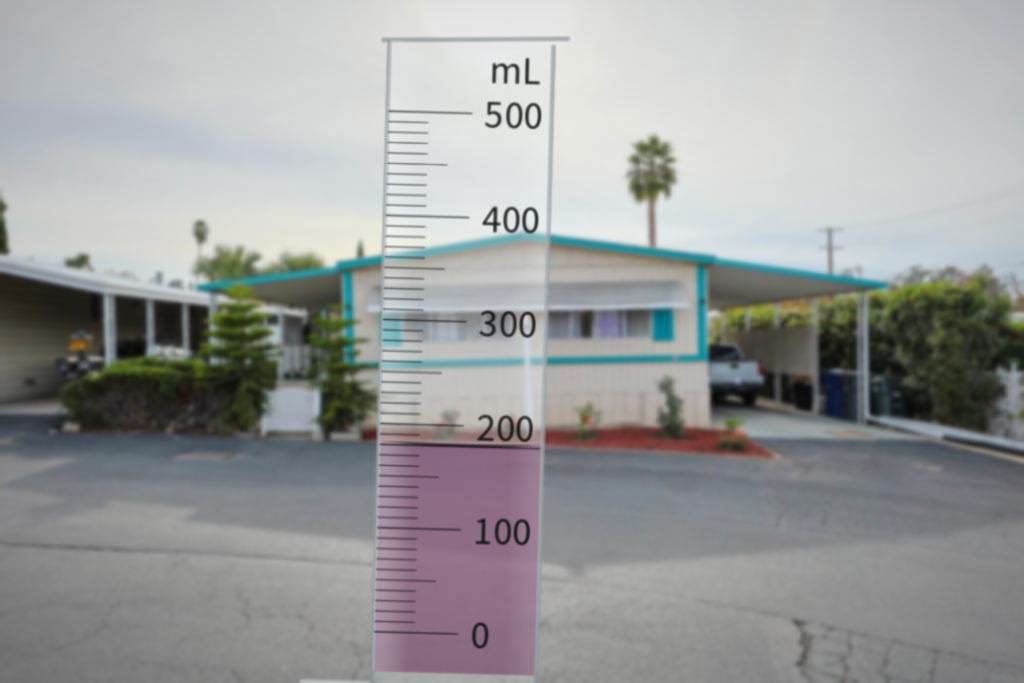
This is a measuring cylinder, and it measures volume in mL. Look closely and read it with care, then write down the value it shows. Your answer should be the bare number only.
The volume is 180
